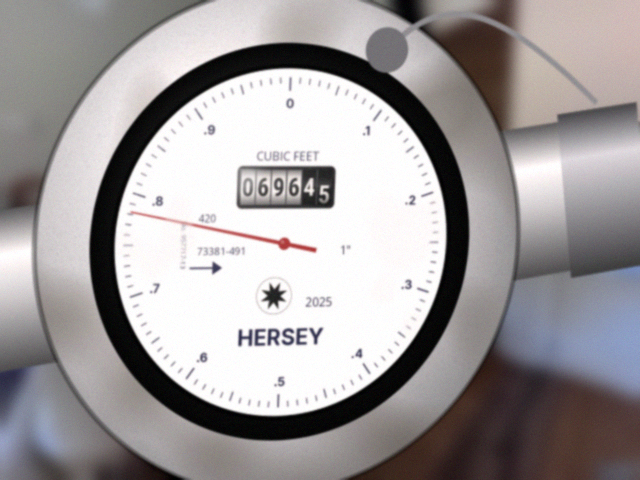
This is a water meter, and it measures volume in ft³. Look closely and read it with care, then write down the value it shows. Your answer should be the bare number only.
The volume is 69644.78
